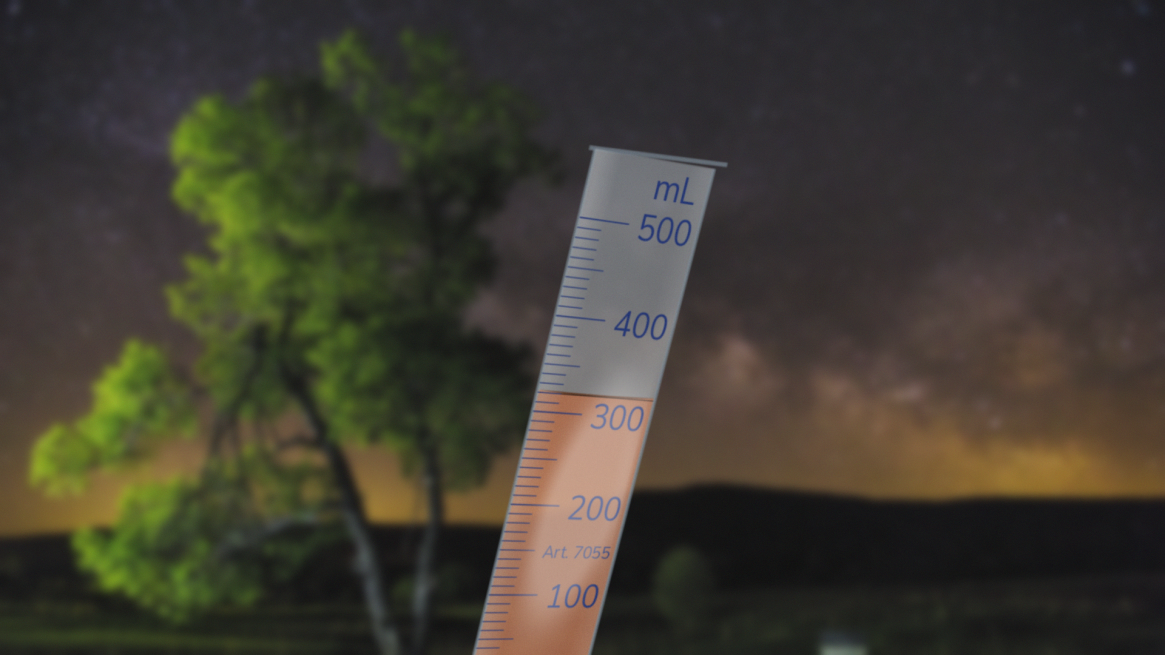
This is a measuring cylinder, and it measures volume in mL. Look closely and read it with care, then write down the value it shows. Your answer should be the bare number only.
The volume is 320
